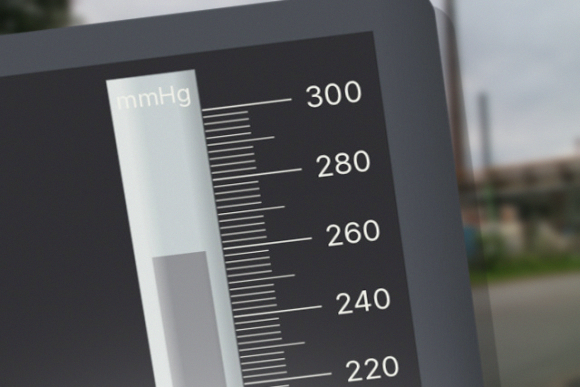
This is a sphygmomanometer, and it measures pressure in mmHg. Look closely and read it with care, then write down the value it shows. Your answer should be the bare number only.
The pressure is 260
